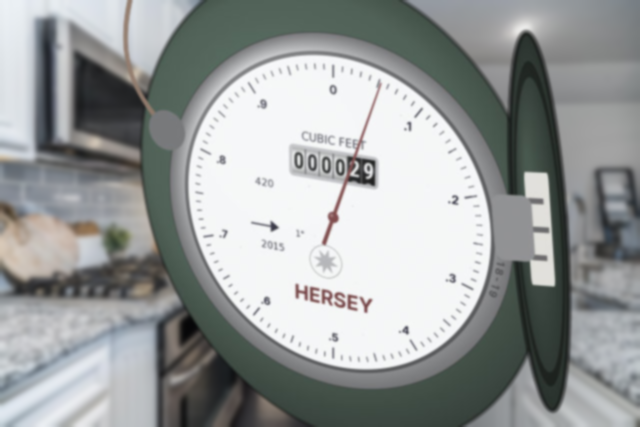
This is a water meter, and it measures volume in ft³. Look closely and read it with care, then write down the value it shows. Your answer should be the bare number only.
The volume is 29.05
